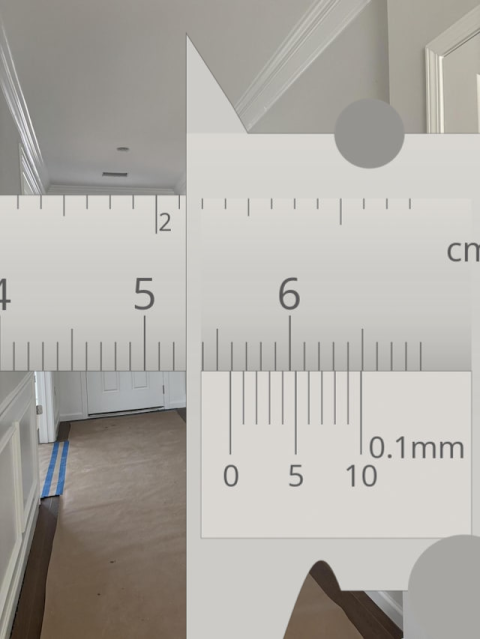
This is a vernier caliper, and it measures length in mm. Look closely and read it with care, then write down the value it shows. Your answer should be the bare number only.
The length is 55.9
